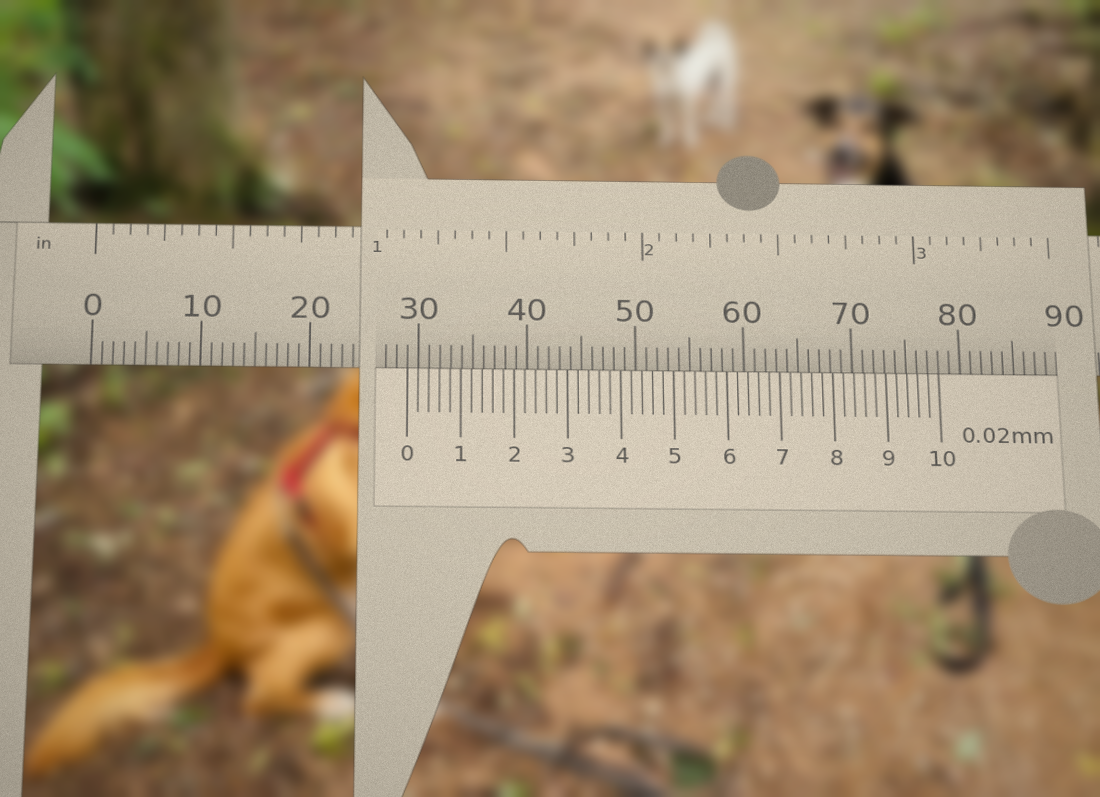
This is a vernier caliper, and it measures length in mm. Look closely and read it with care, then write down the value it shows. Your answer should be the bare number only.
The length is 29.0
